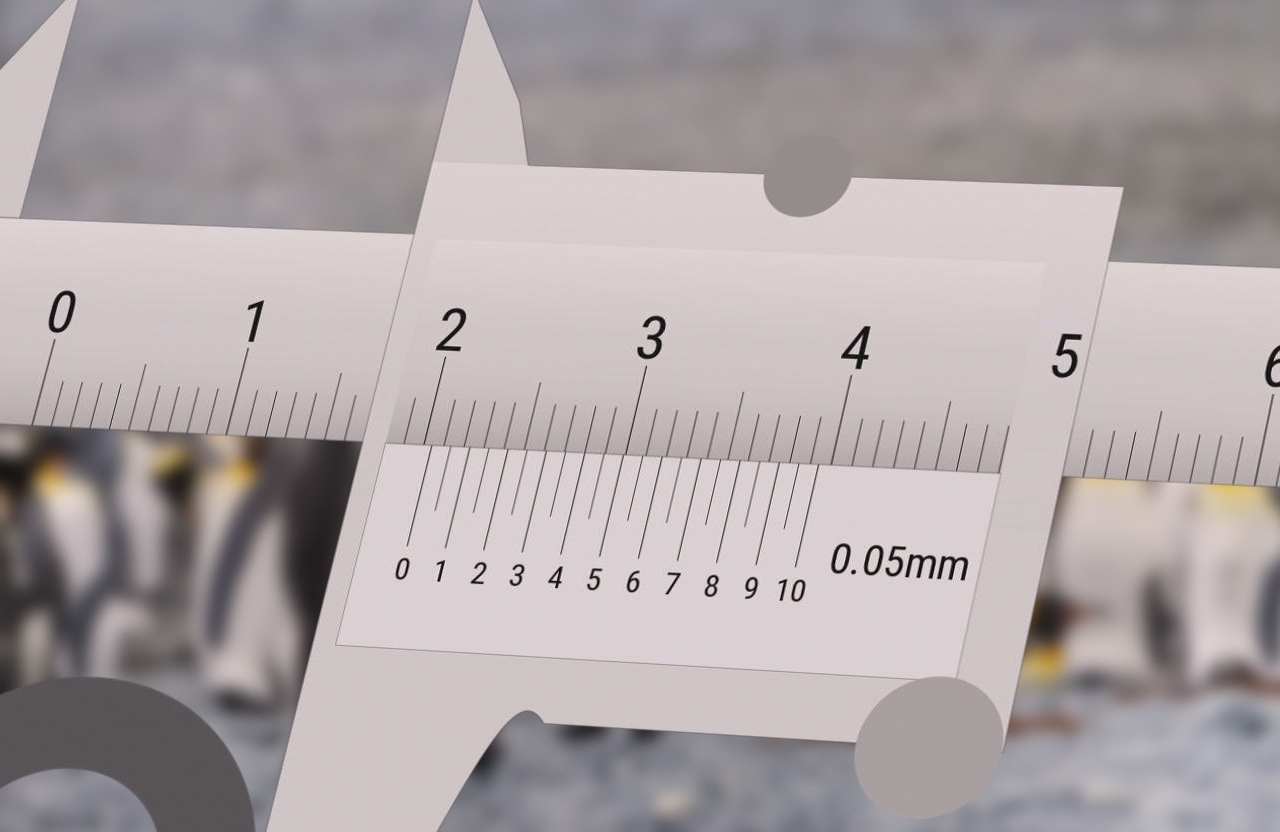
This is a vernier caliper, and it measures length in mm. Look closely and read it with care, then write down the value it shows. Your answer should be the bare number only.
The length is 20.4
